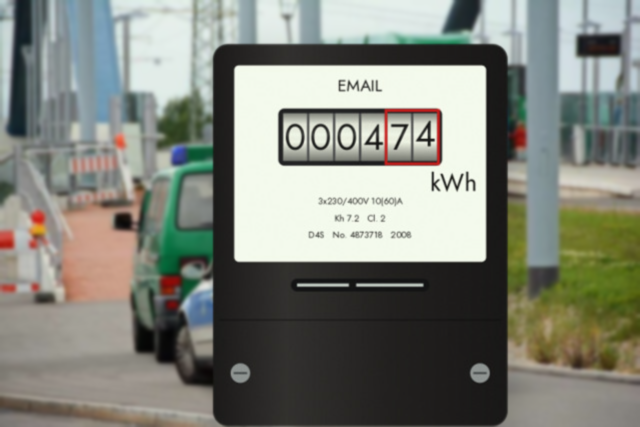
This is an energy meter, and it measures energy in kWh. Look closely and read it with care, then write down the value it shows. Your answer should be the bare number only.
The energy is 4.74
